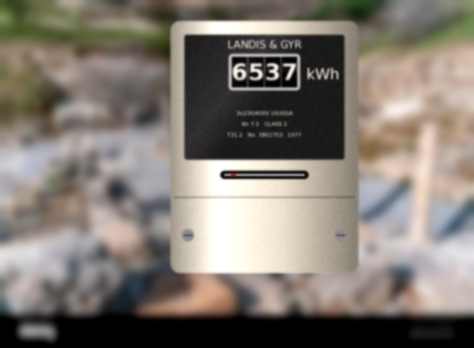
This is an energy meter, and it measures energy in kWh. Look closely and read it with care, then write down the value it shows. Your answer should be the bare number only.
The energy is 6537
